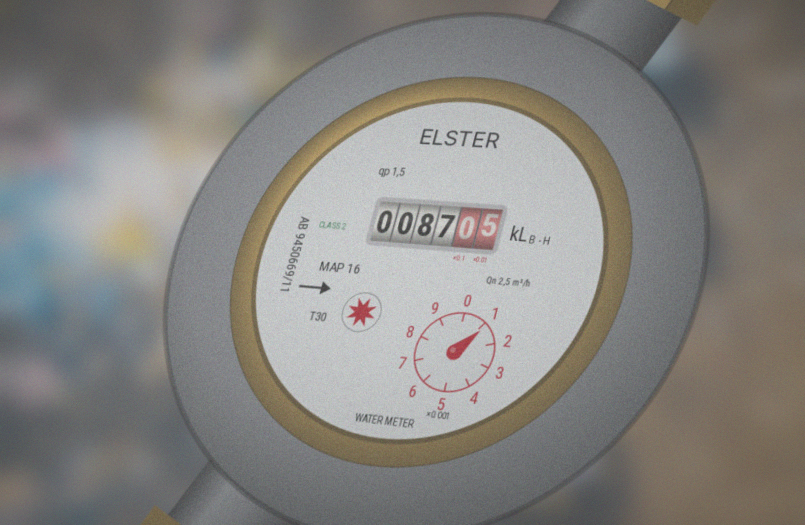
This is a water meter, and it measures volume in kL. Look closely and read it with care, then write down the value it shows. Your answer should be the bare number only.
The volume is 87.051
